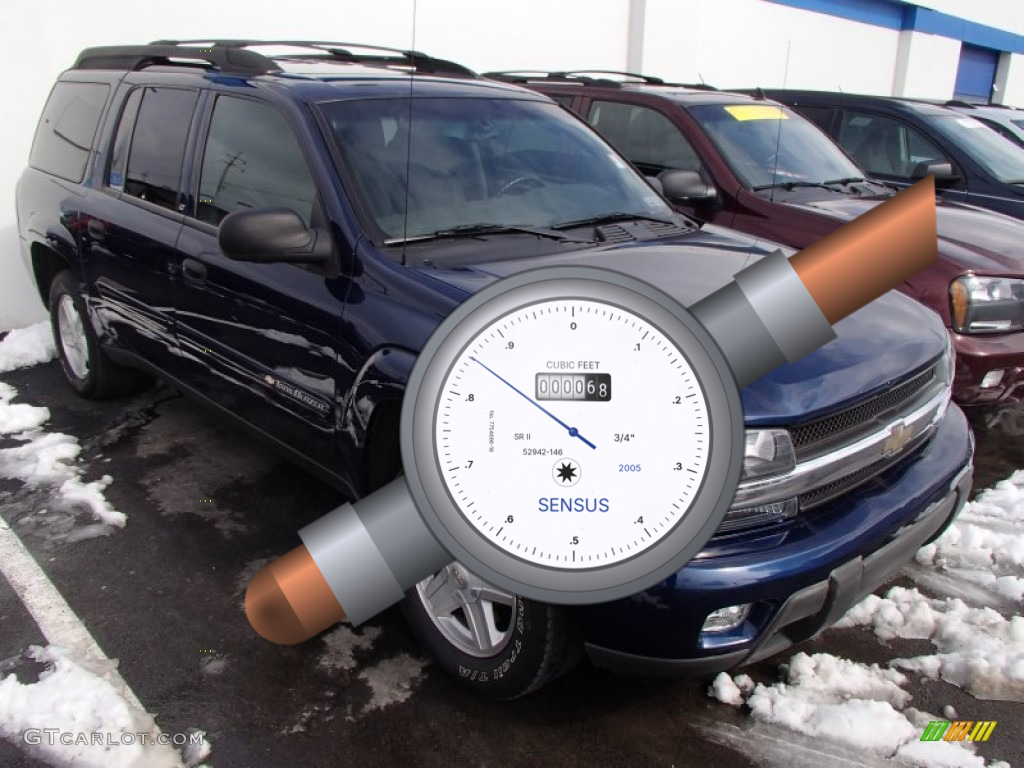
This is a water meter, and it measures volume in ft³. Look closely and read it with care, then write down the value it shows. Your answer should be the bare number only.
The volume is 67.85
